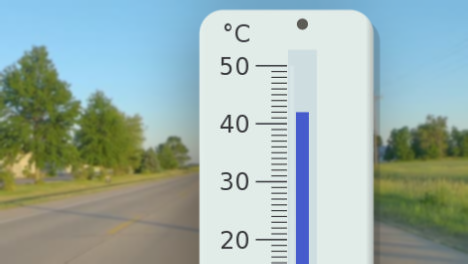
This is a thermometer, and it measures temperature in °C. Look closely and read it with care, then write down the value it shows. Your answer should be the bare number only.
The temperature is 42
